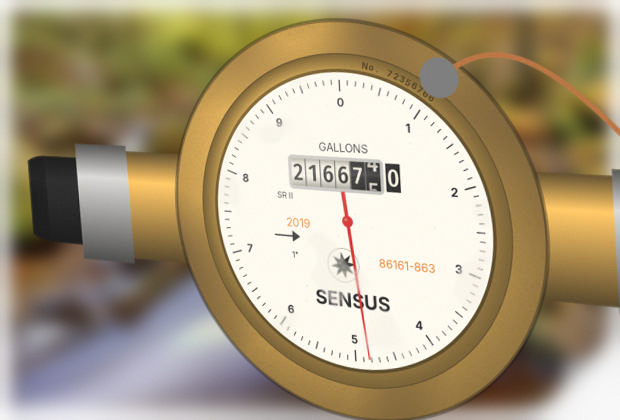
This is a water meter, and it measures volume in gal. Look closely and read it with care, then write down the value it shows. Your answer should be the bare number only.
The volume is 2166744.8
